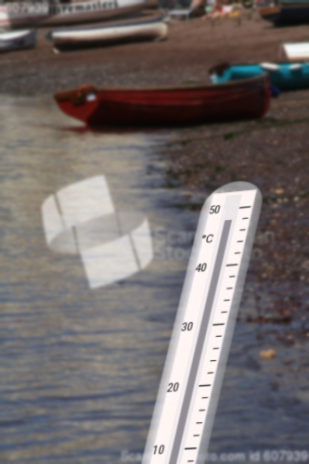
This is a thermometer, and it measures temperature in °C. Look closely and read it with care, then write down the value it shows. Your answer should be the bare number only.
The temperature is 48
